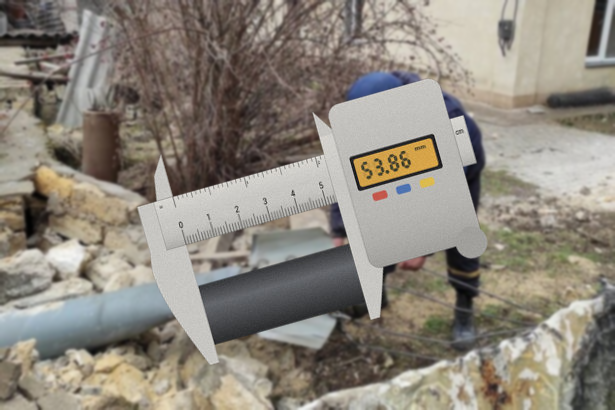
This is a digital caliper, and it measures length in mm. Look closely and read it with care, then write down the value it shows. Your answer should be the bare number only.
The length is 53.86
